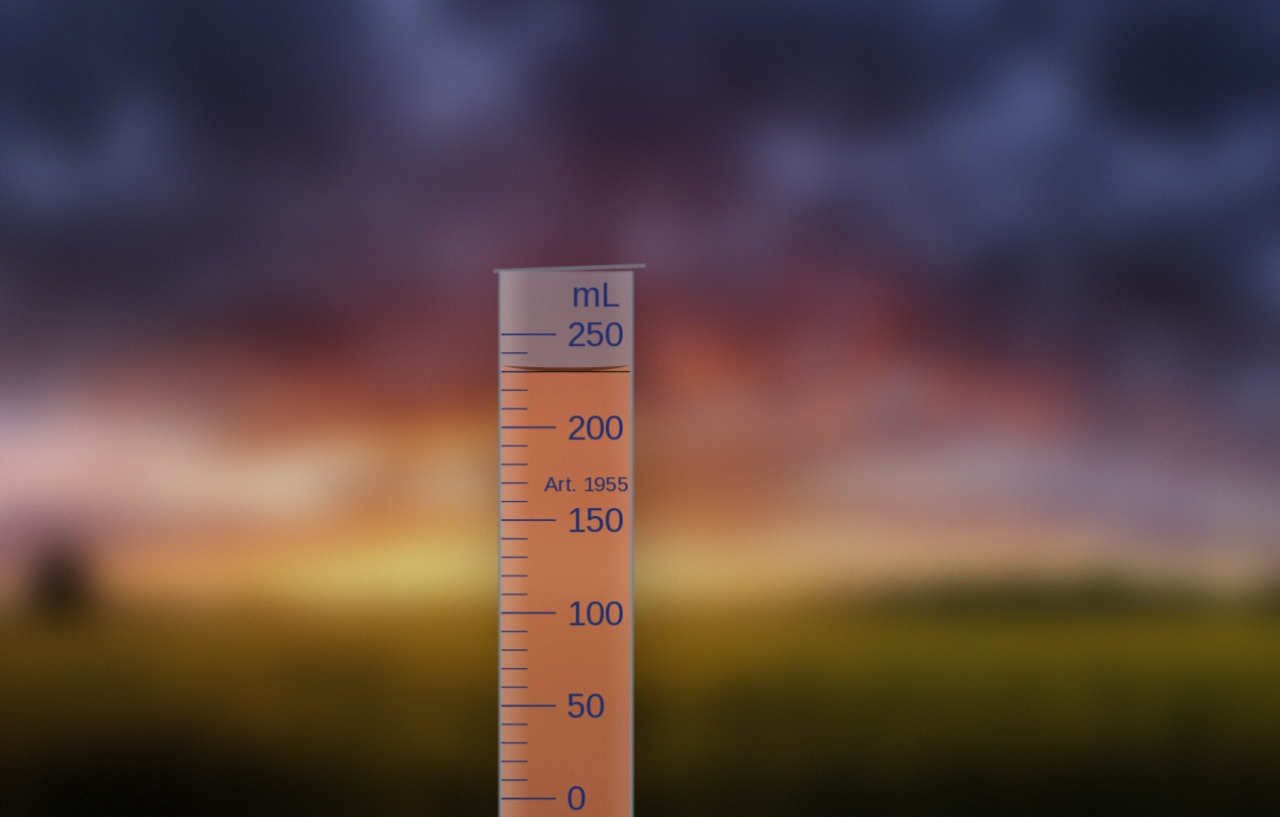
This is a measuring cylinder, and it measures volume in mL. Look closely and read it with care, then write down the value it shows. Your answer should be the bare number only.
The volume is 230
